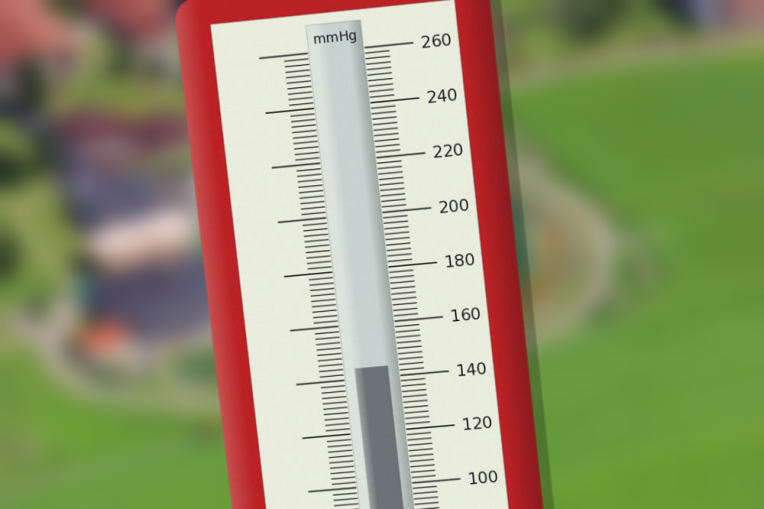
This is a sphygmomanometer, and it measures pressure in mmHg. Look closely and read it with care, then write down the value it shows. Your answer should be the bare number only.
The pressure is 144
